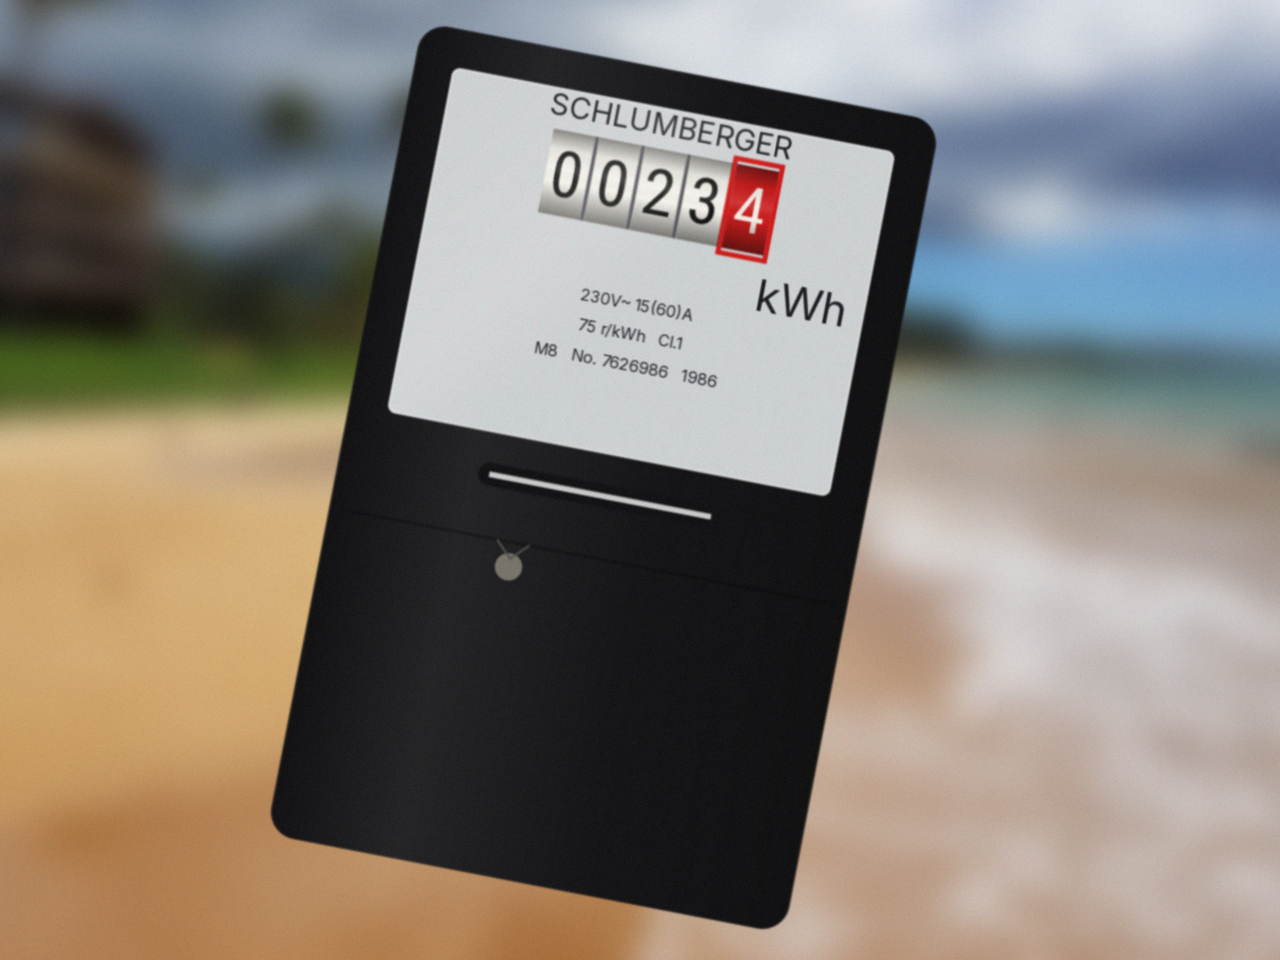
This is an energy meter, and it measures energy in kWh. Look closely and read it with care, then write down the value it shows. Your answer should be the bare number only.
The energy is 23.4
